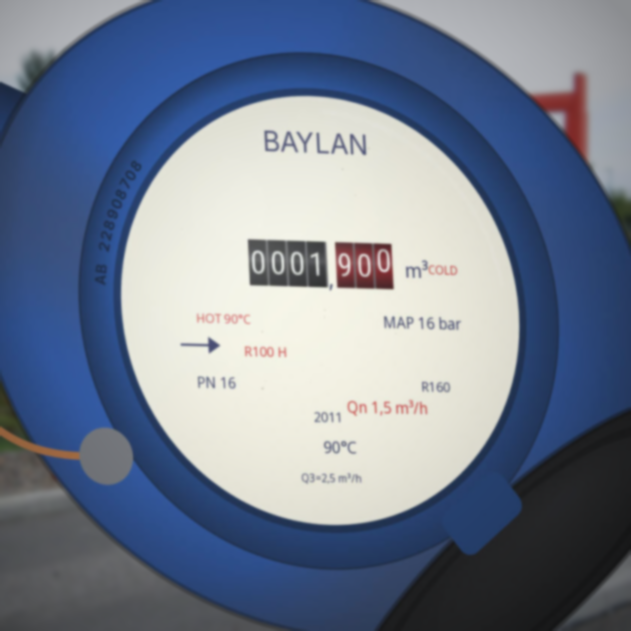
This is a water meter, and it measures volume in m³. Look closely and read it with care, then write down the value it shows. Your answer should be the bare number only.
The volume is 1.900
